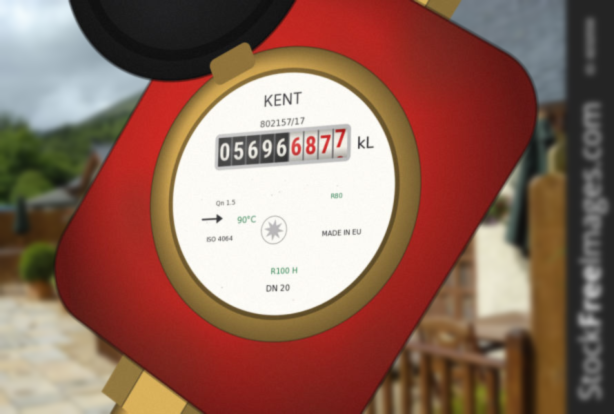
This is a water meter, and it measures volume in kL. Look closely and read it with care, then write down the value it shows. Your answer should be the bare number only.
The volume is 5696.6877
